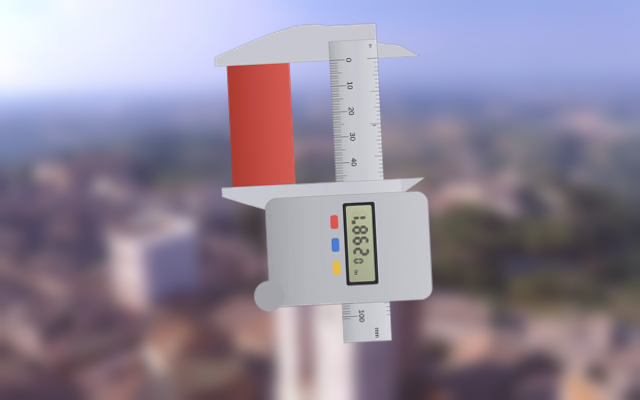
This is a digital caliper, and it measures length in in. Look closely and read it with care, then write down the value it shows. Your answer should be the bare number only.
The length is 1.8620
